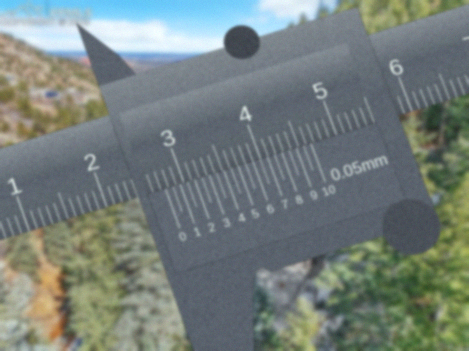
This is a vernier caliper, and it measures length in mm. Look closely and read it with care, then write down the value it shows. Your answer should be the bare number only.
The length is 27.6
